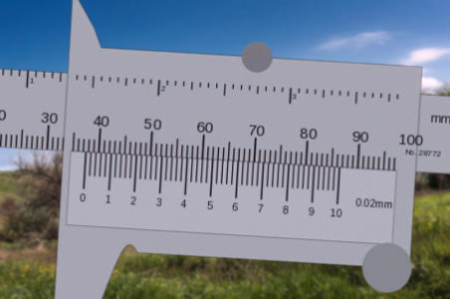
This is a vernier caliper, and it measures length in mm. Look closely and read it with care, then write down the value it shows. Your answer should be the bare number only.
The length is 37.5
